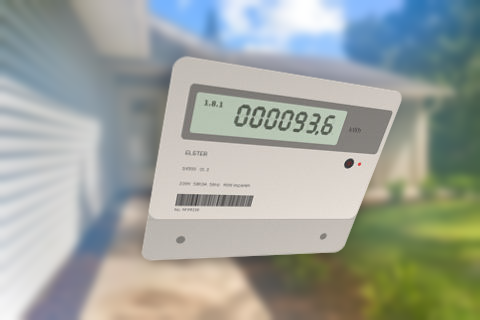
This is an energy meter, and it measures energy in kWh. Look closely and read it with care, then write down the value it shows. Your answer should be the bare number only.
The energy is 93.6
